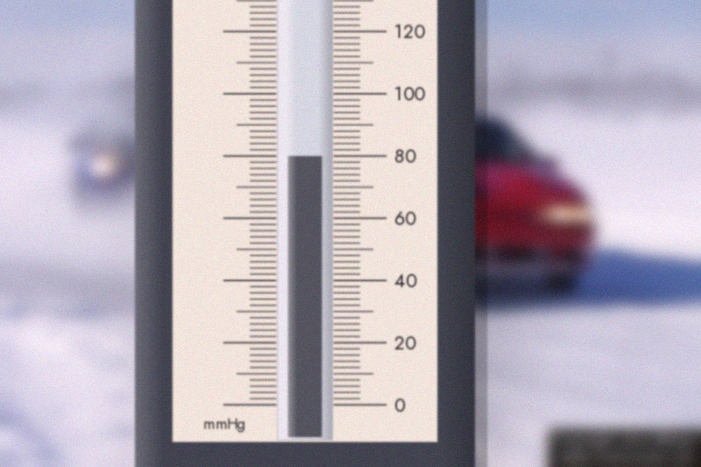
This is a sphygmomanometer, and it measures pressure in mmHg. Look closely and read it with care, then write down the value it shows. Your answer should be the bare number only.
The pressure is 80
